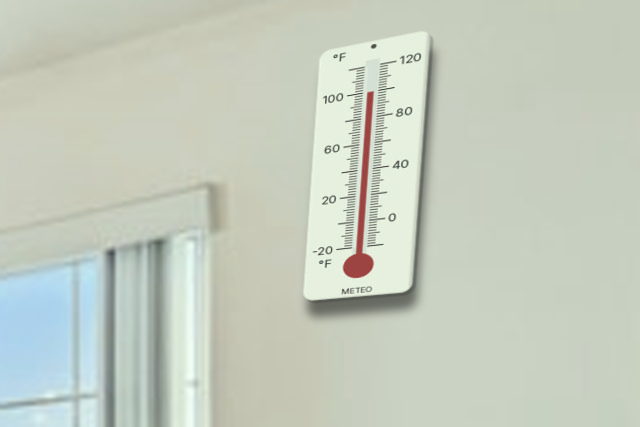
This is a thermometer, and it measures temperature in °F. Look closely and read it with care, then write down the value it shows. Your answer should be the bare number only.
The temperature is 100
